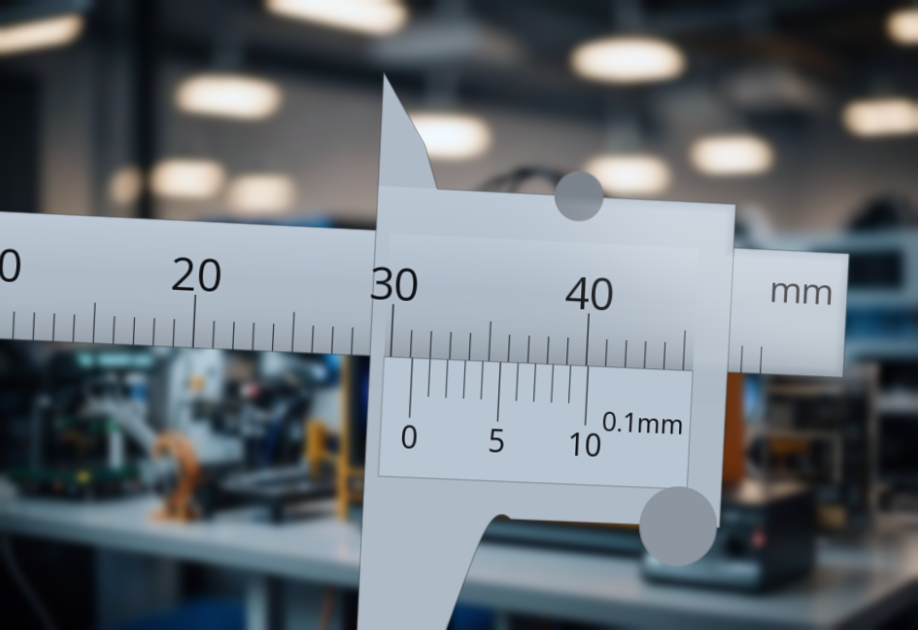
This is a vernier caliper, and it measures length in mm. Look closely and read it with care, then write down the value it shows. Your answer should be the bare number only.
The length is 31.1
